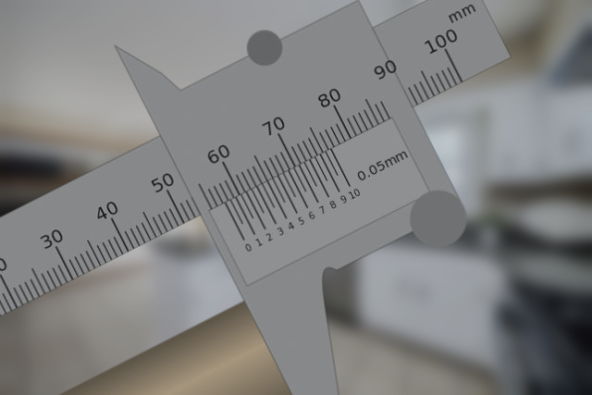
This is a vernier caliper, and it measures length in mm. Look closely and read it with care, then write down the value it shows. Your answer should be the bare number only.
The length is 57.4
